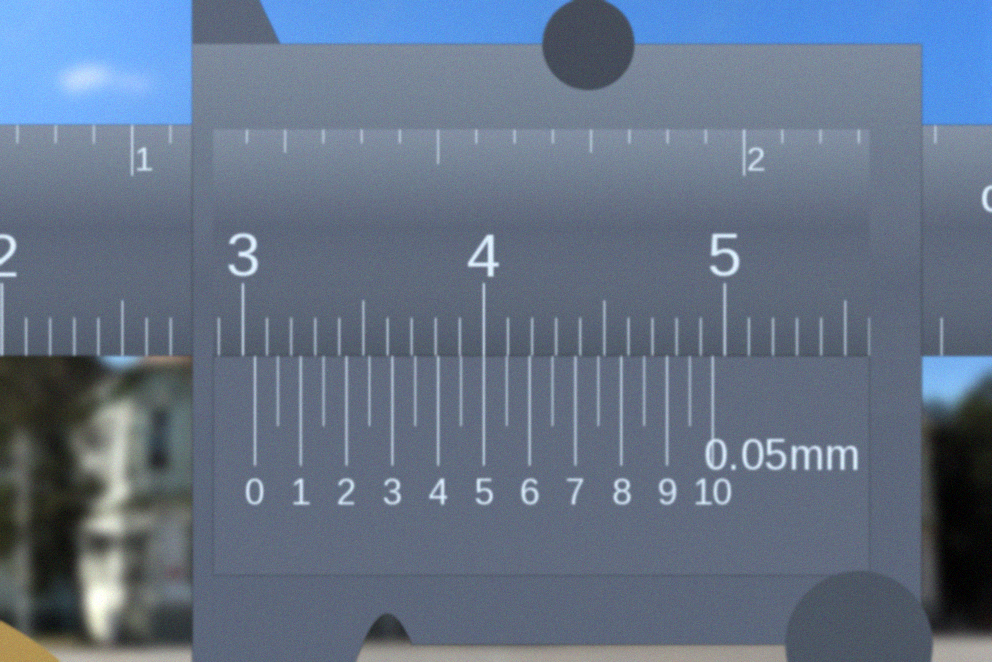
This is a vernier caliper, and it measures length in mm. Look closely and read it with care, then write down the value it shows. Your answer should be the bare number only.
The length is 30.5
